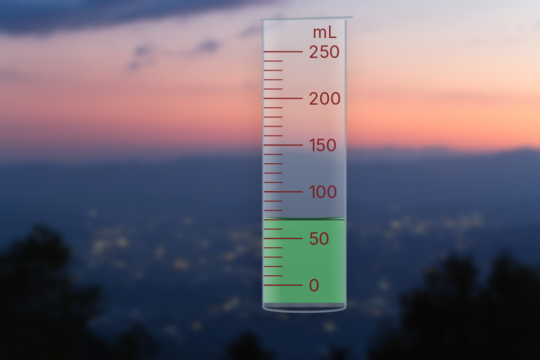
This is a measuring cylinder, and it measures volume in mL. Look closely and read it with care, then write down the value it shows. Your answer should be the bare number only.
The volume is 70
